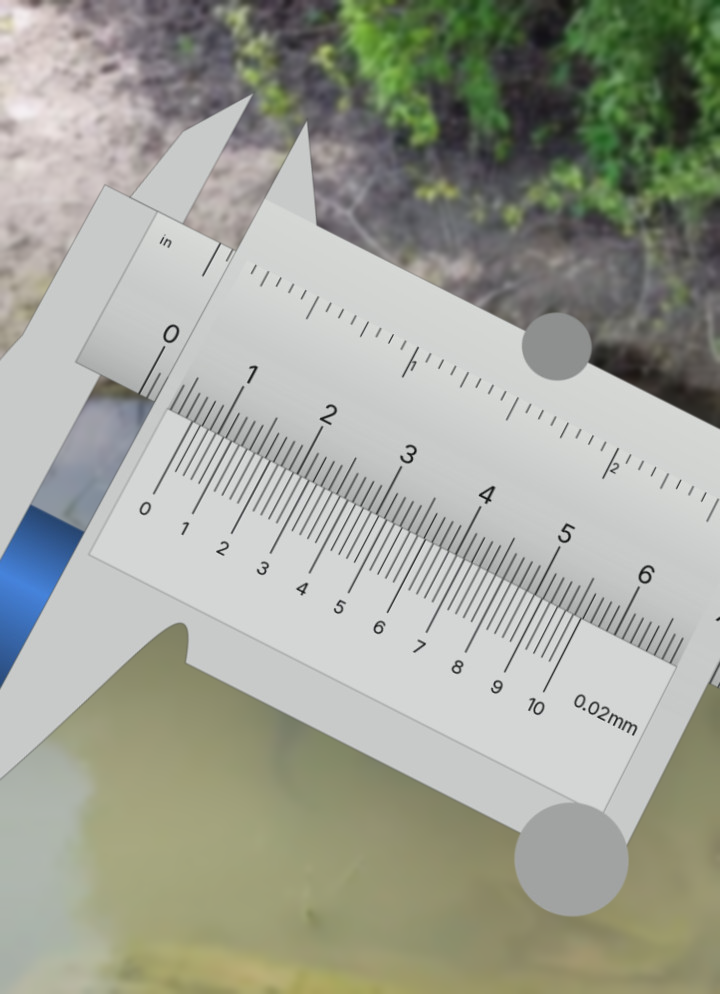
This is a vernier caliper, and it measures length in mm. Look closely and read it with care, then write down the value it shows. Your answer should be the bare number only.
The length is 6.8
